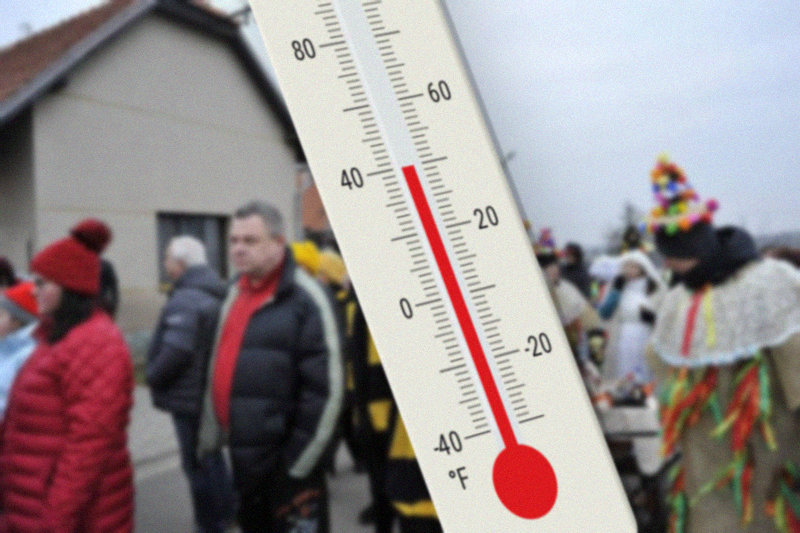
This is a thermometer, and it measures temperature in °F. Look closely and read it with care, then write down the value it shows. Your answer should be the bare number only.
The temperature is 40
